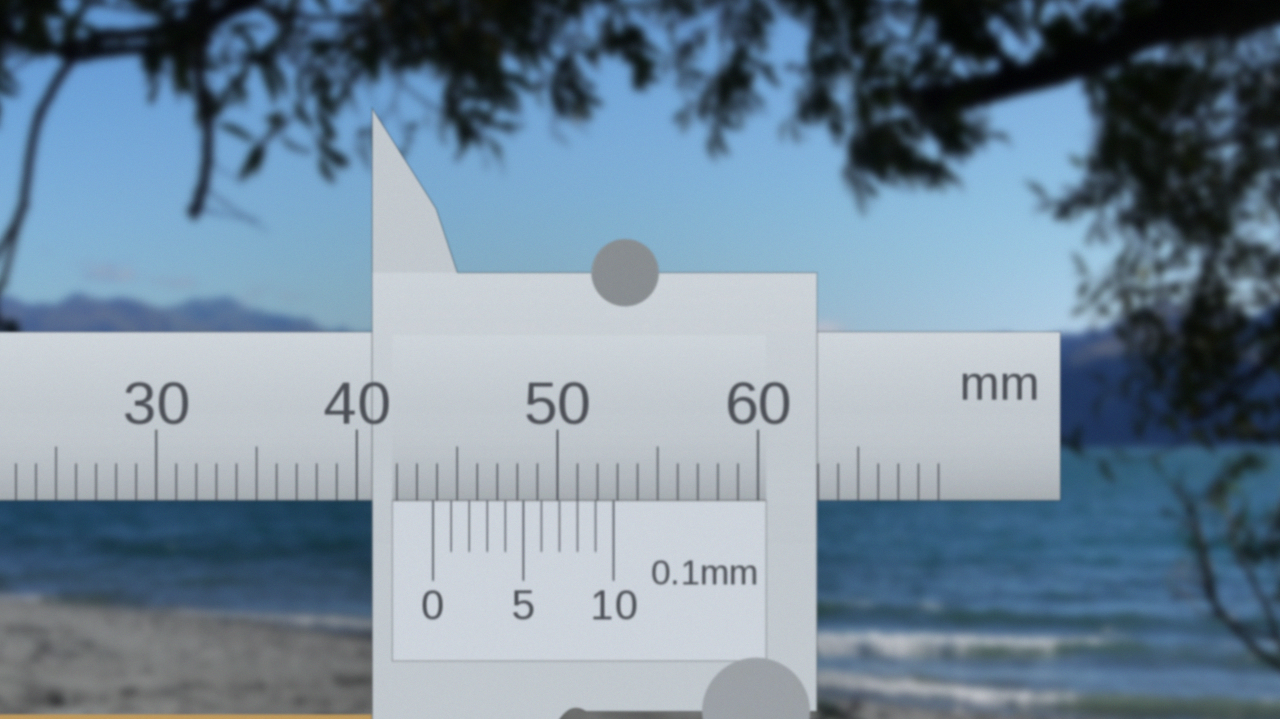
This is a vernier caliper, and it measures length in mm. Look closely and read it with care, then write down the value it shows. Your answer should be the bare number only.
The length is 43.8
